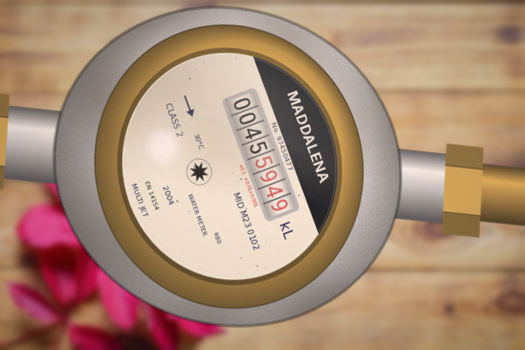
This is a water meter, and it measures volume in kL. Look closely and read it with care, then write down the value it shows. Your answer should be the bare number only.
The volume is 45.5949
